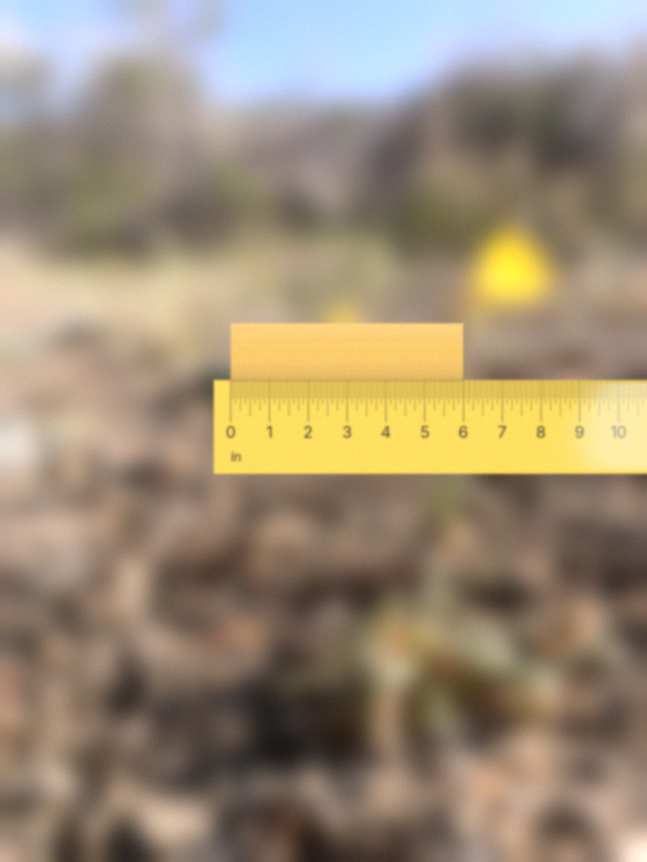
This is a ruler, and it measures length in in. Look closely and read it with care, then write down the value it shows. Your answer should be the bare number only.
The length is 6
